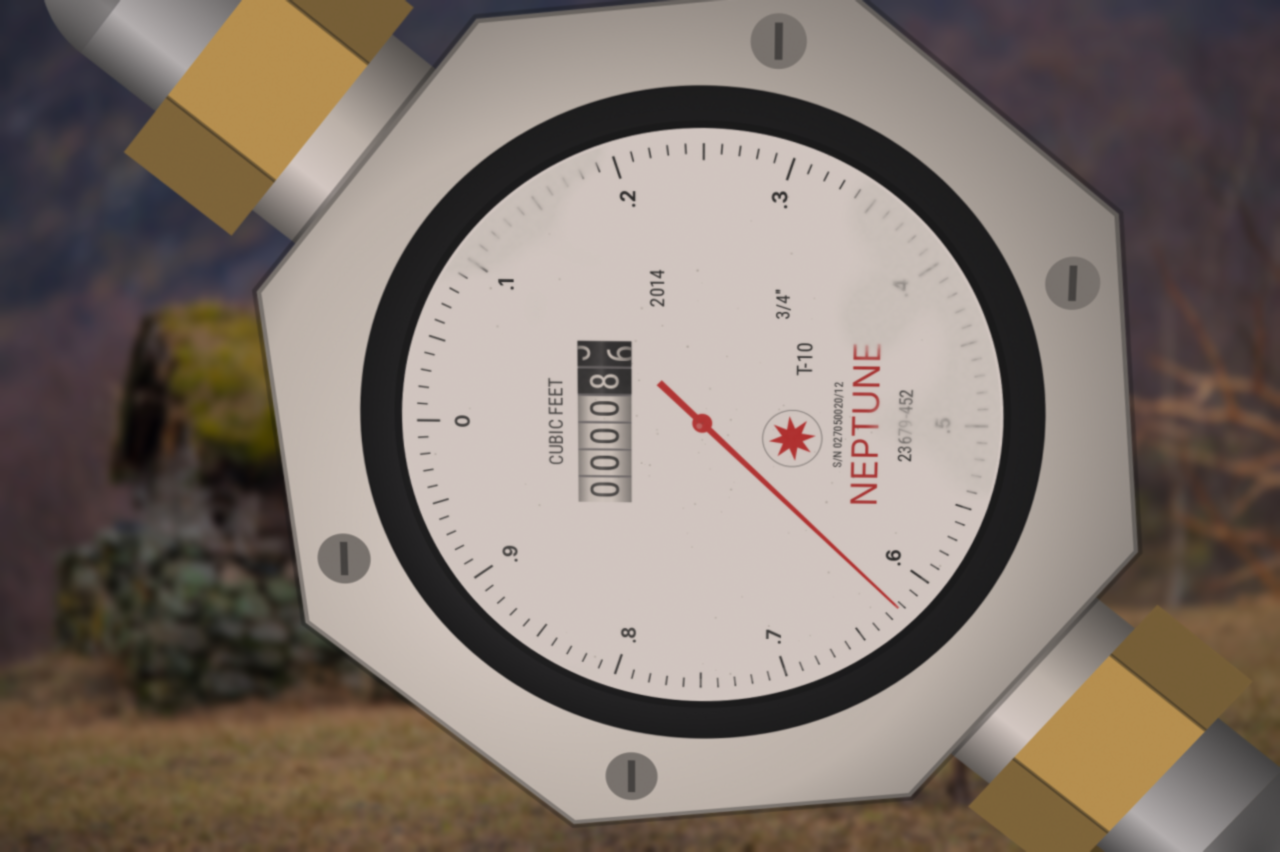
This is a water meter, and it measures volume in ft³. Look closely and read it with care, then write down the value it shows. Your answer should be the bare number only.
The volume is 85.62
